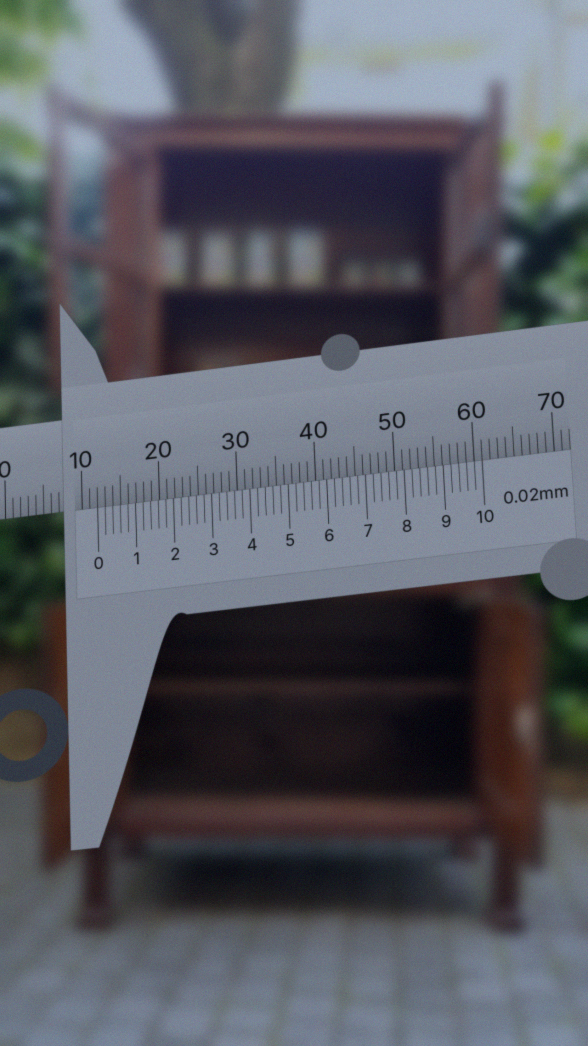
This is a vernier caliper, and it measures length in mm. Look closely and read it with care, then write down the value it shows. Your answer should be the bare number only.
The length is 12.0
